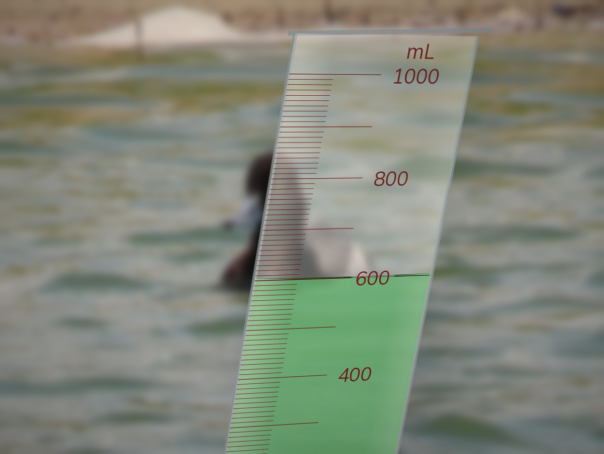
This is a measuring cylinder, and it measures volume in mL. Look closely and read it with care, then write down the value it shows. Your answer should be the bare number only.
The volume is 600
